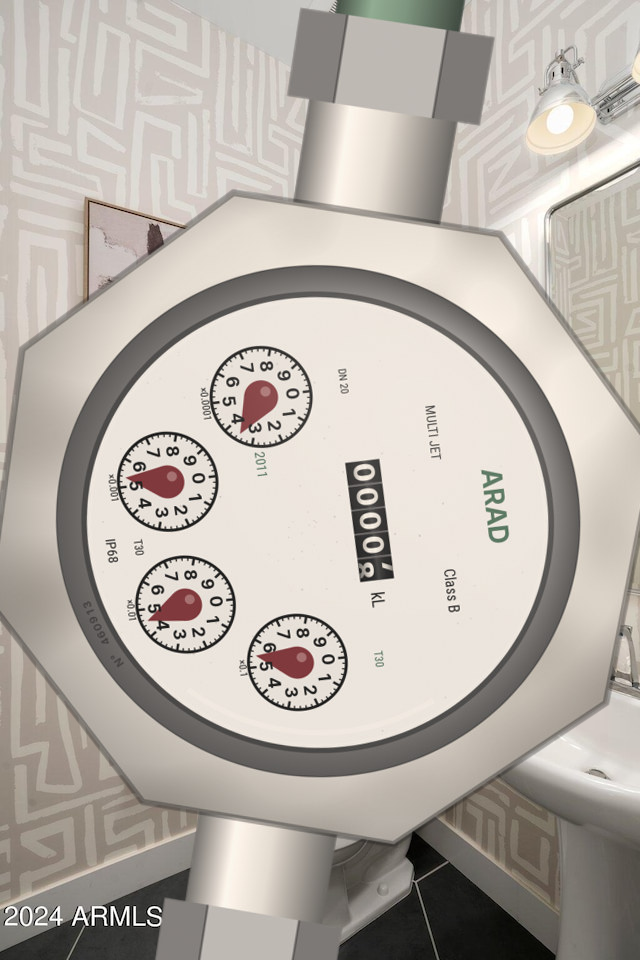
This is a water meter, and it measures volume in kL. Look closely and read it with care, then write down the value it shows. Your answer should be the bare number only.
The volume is 7.5453
